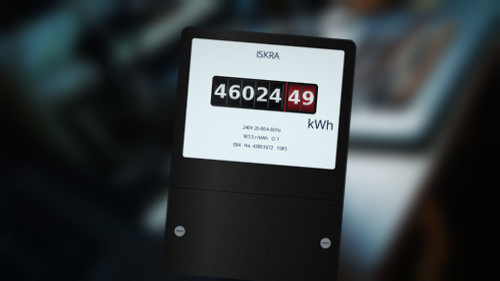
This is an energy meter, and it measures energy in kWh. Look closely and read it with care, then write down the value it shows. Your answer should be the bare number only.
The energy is 46024.49
